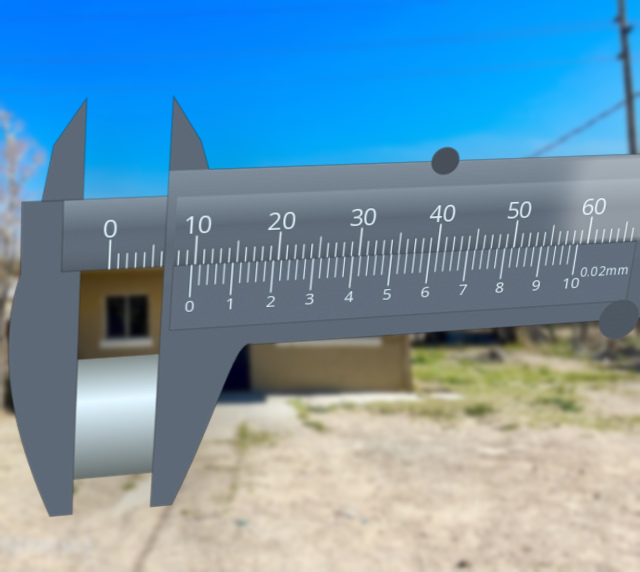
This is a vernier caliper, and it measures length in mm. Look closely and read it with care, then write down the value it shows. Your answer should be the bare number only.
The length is 9.6
